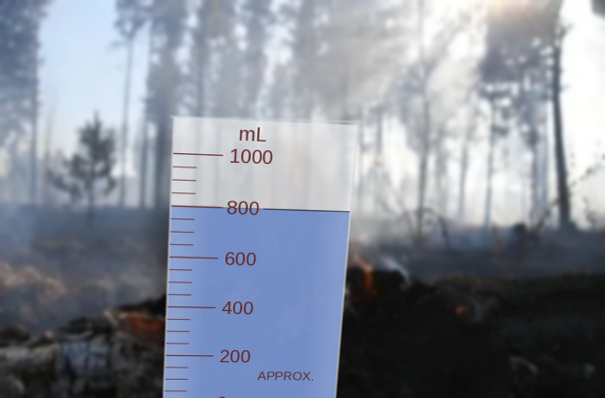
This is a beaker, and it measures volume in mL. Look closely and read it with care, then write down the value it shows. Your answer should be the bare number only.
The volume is 800
